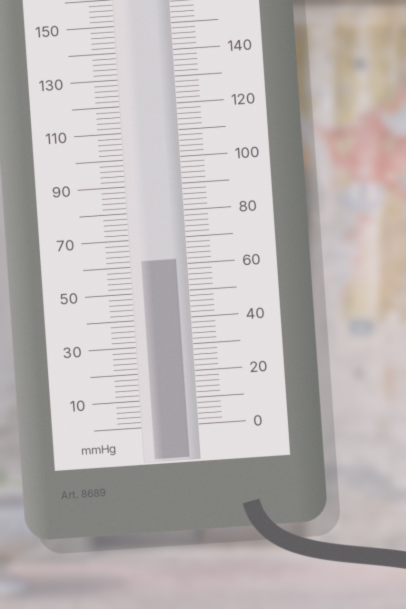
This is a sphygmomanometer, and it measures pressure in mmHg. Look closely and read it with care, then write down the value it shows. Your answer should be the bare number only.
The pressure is 62
